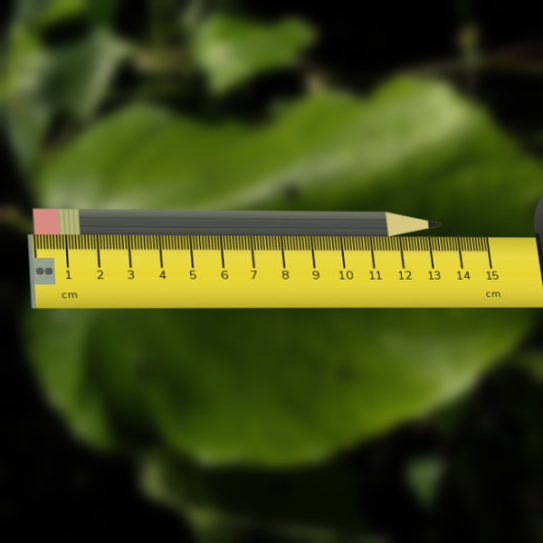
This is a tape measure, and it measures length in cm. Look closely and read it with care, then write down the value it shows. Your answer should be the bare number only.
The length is 13.5
